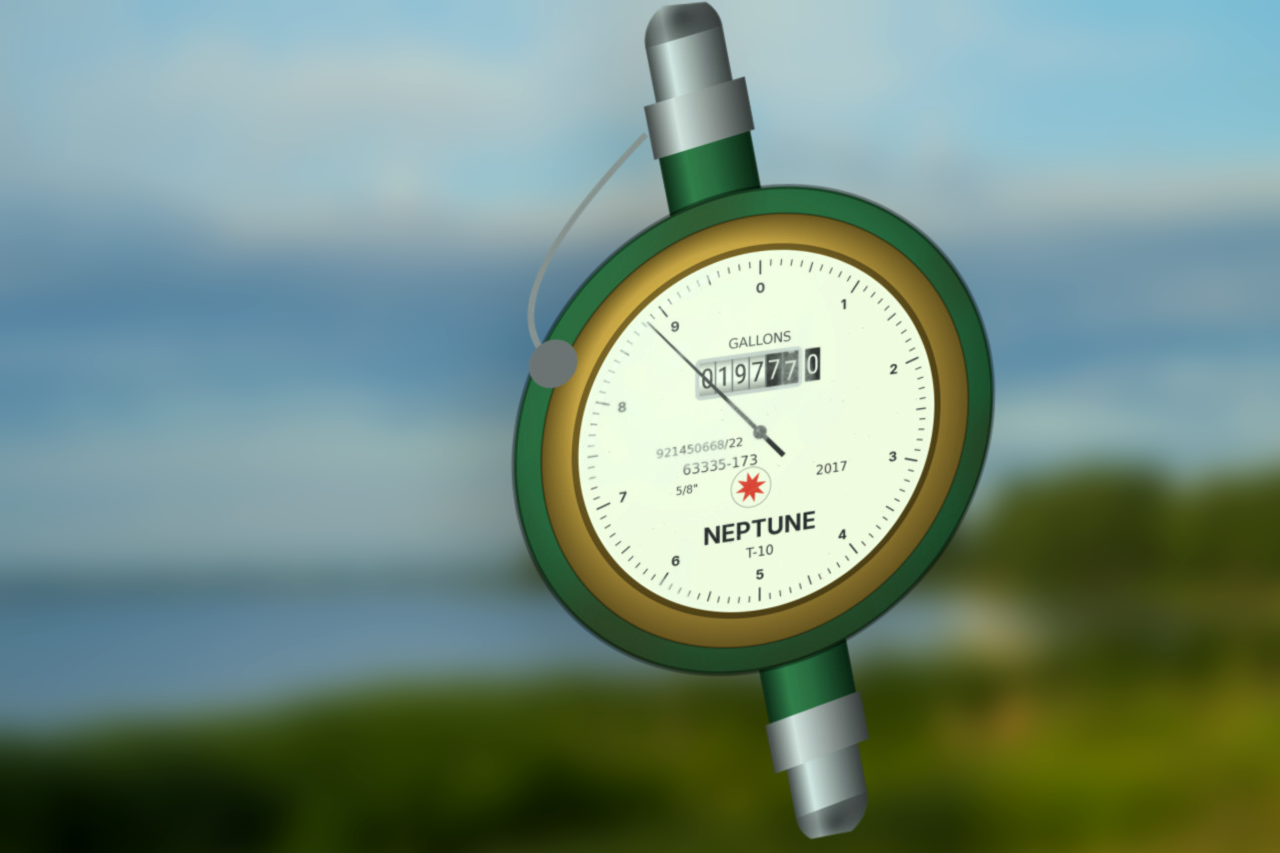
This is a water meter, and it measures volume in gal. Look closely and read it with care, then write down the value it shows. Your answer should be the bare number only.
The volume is 197768.8
